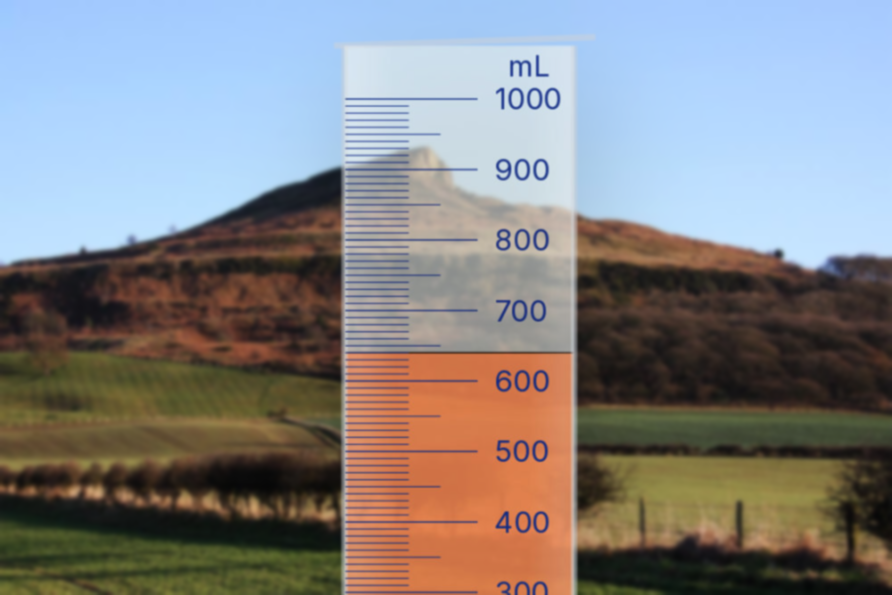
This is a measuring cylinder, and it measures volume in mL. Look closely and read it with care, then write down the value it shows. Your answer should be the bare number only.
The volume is 640
